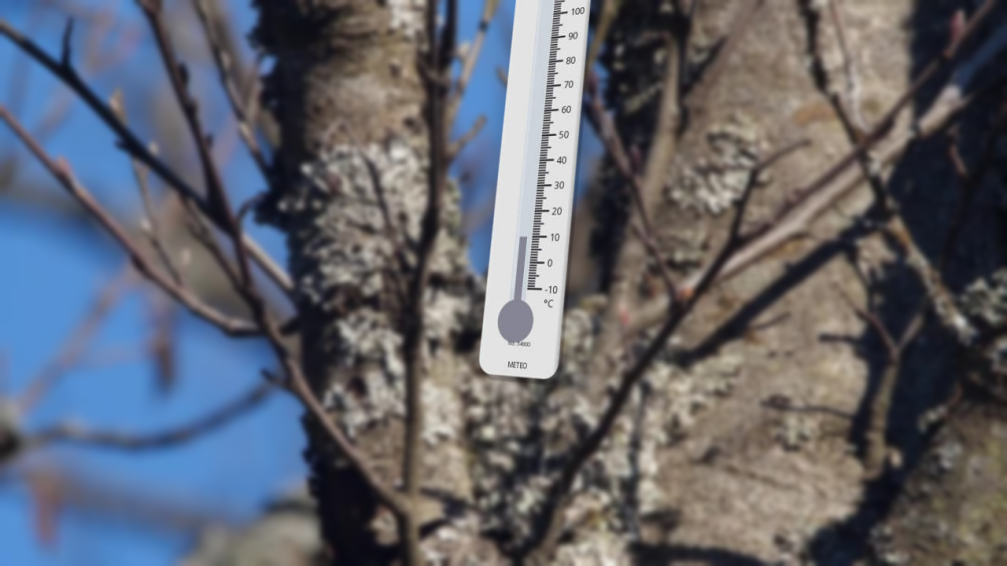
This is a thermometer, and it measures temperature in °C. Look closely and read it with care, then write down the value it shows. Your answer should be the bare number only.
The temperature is 10
